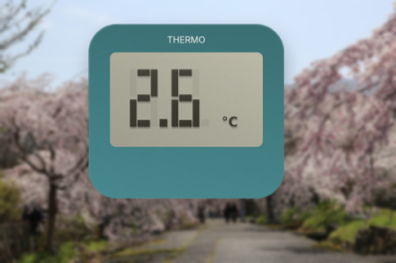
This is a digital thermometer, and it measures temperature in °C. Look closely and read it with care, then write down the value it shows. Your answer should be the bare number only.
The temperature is 2.6
